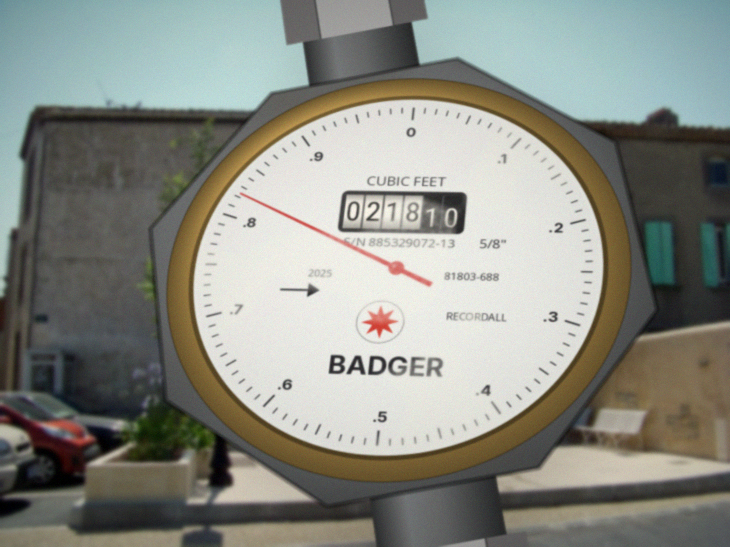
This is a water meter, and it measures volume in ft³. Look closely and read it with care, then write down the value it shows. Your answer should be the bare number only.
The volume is 21809.82
